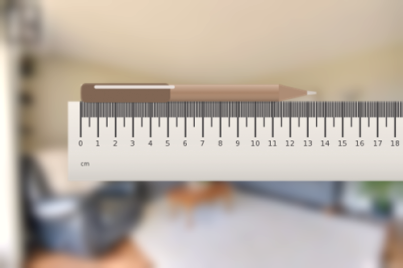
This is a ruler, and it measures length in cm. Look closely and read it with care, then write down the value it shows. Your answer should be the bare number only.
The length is 13.5
